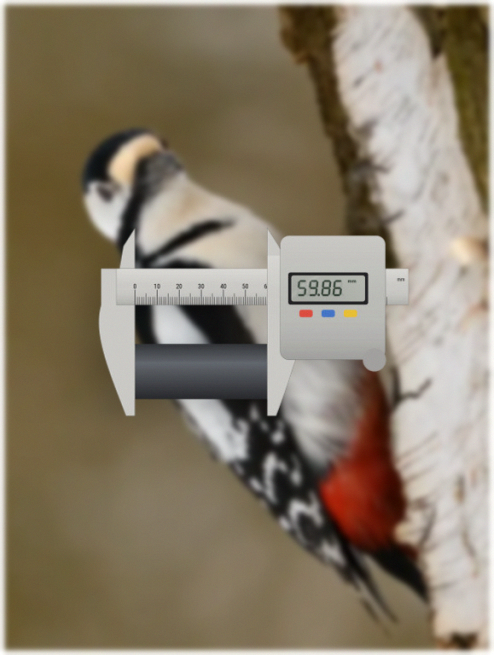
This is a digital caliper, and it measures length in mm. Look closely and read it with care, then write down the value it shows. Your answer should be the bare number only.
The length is 59.86
